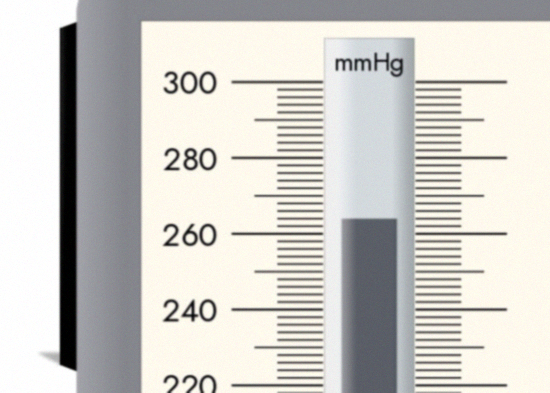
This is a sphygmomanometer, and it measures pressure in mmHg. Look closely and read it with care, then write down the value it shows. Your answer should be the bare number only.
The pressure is 264
